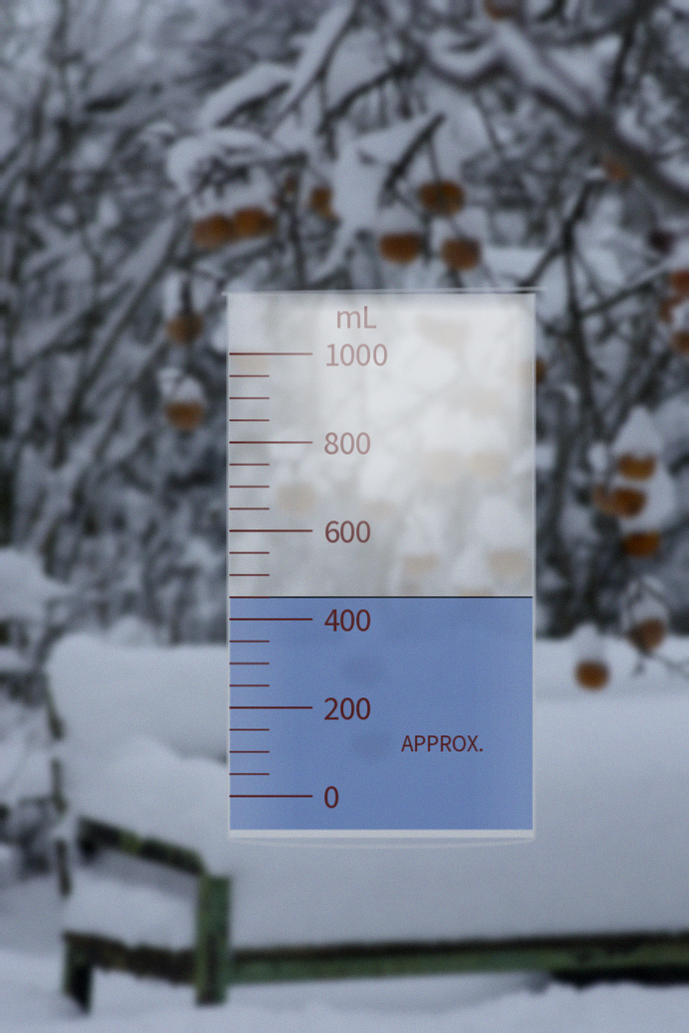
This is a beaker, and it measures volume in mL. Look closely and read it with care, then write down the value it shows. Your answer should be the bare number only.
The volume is 450
